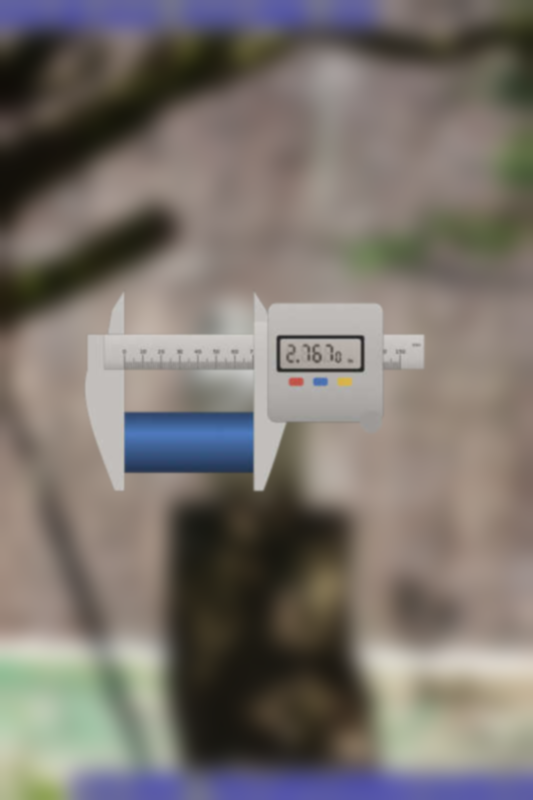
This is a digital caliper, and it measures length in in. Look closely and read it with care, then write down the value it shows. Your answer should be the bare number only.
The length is 2.7670
